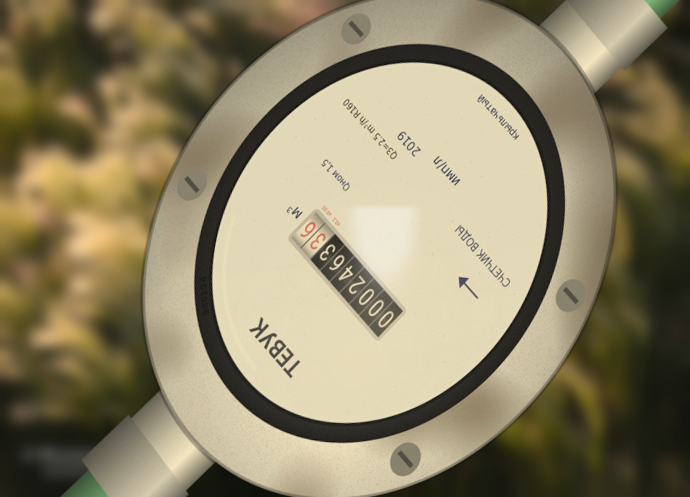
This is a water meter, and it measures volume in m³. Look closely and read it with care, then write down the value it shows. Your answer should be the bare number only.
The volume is 2463.36
